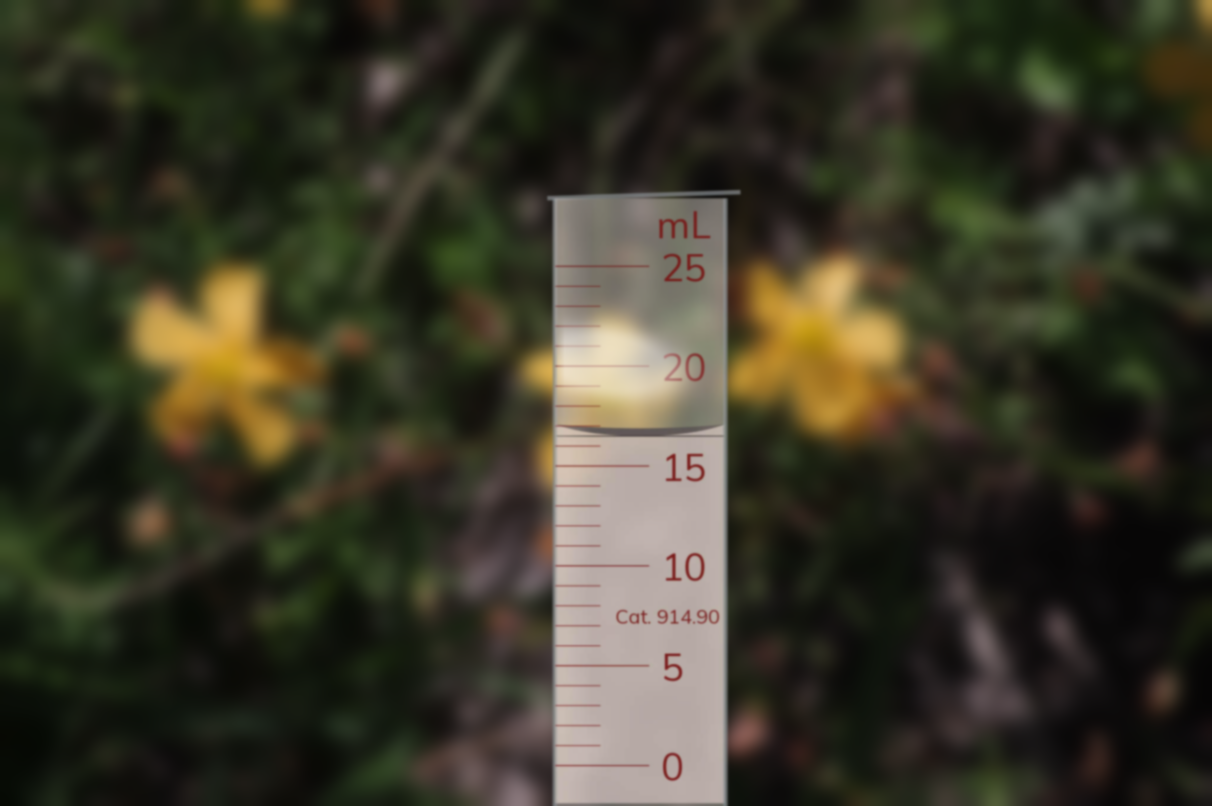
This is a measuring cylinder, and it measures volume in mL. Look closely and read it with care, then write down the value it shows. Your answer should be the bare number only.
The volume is 16.5
